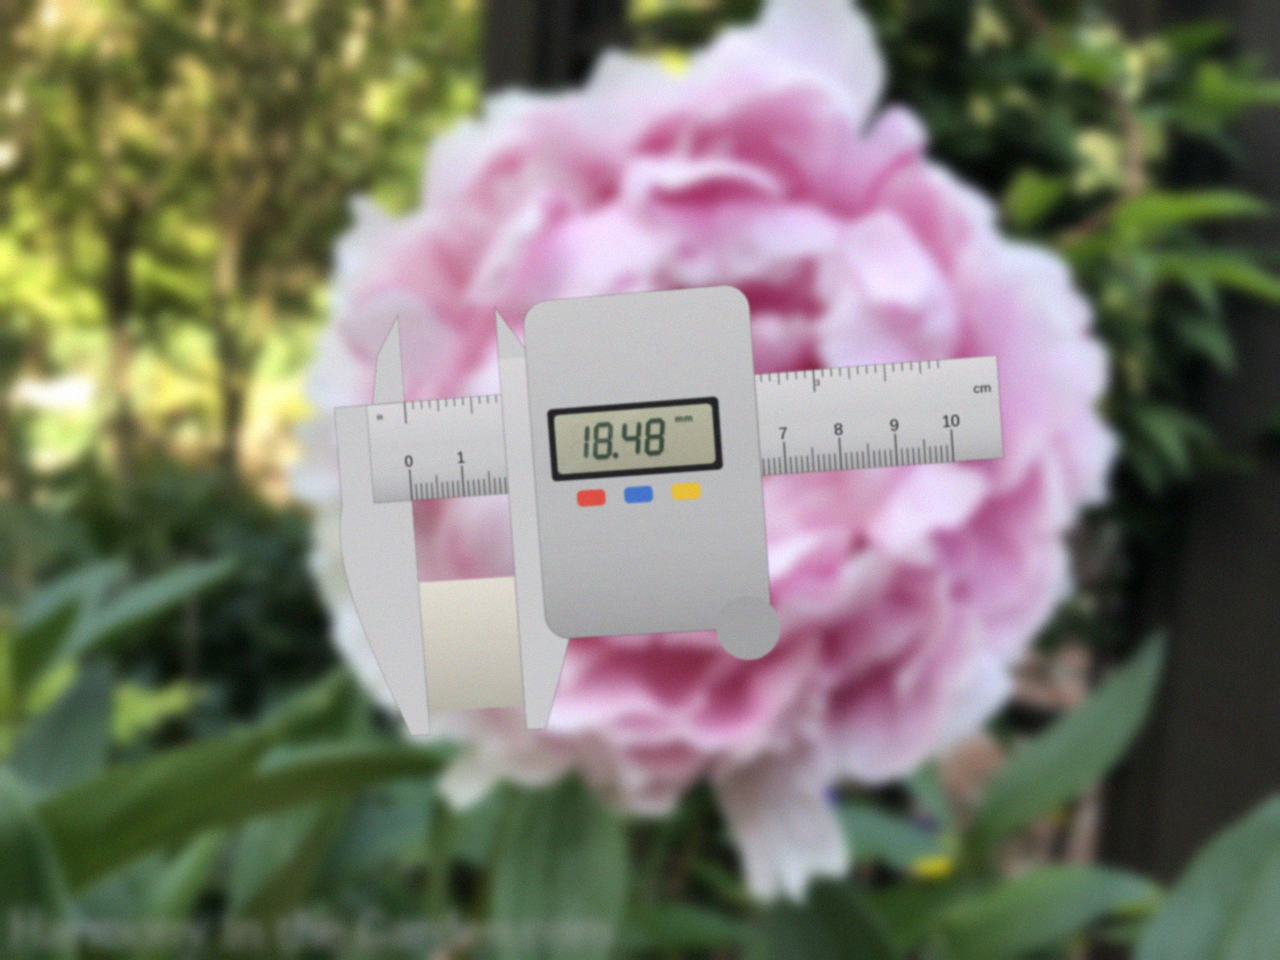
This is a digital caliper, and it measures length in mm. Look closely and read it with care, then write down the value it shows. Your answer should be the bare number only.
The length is 18.48
